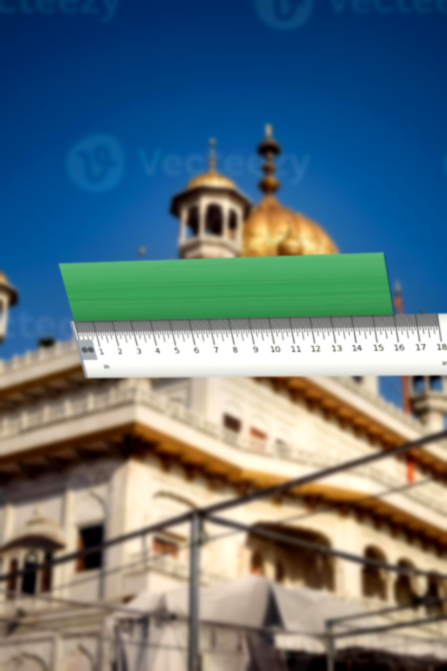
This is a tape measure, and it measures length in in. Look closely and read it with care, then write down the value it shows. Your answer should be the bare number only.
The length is 16
